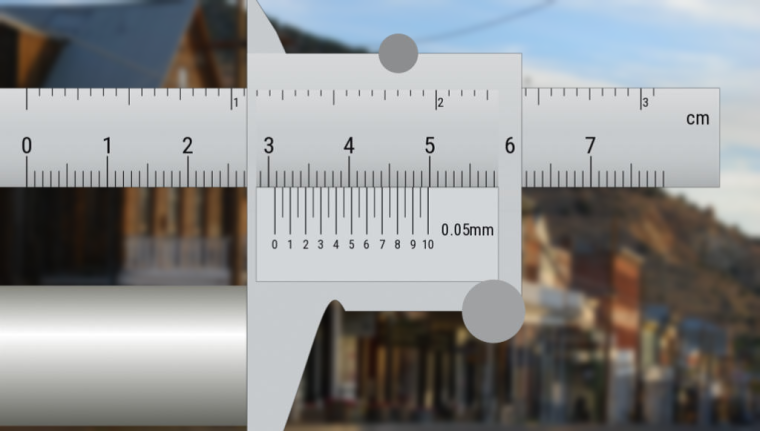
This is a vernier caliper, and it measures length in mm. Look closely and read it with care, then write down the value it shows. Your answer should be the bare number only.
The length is 30.8
